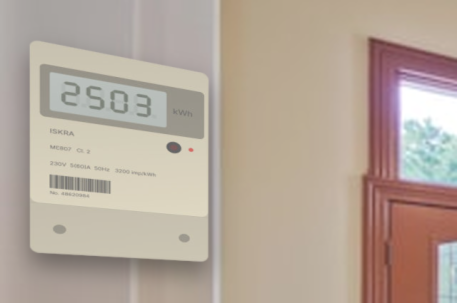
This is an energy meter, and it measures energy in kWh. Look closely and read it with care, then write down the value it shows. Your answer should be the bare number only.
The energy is 2503
